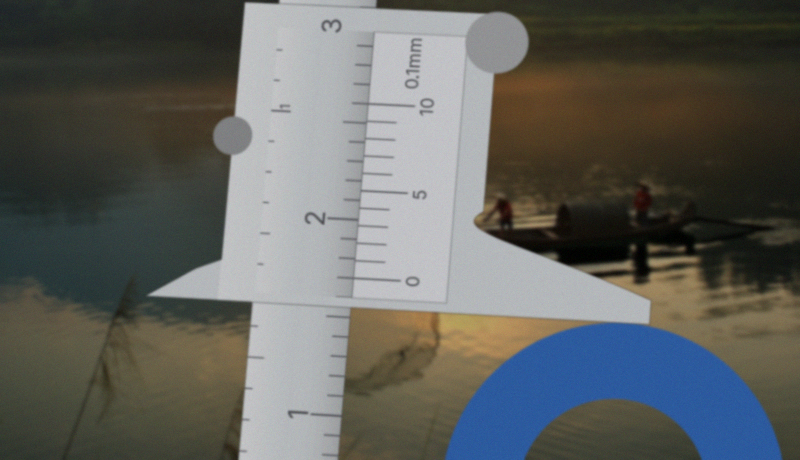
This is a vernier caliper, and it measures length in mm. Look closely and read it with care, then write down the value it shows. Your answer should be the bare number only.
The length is 17.0
